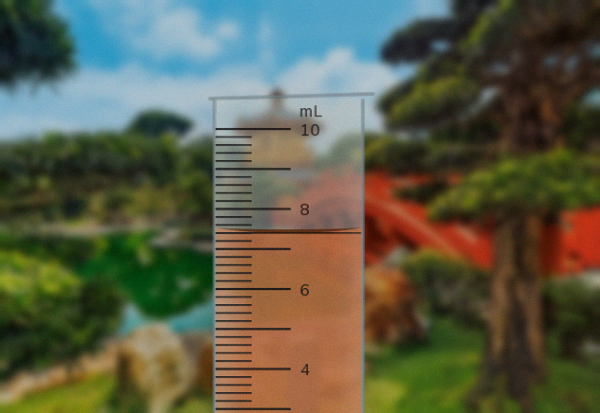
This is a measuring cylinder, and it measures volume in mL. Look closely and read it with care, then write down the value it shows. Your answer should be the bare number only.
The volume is 7.4
